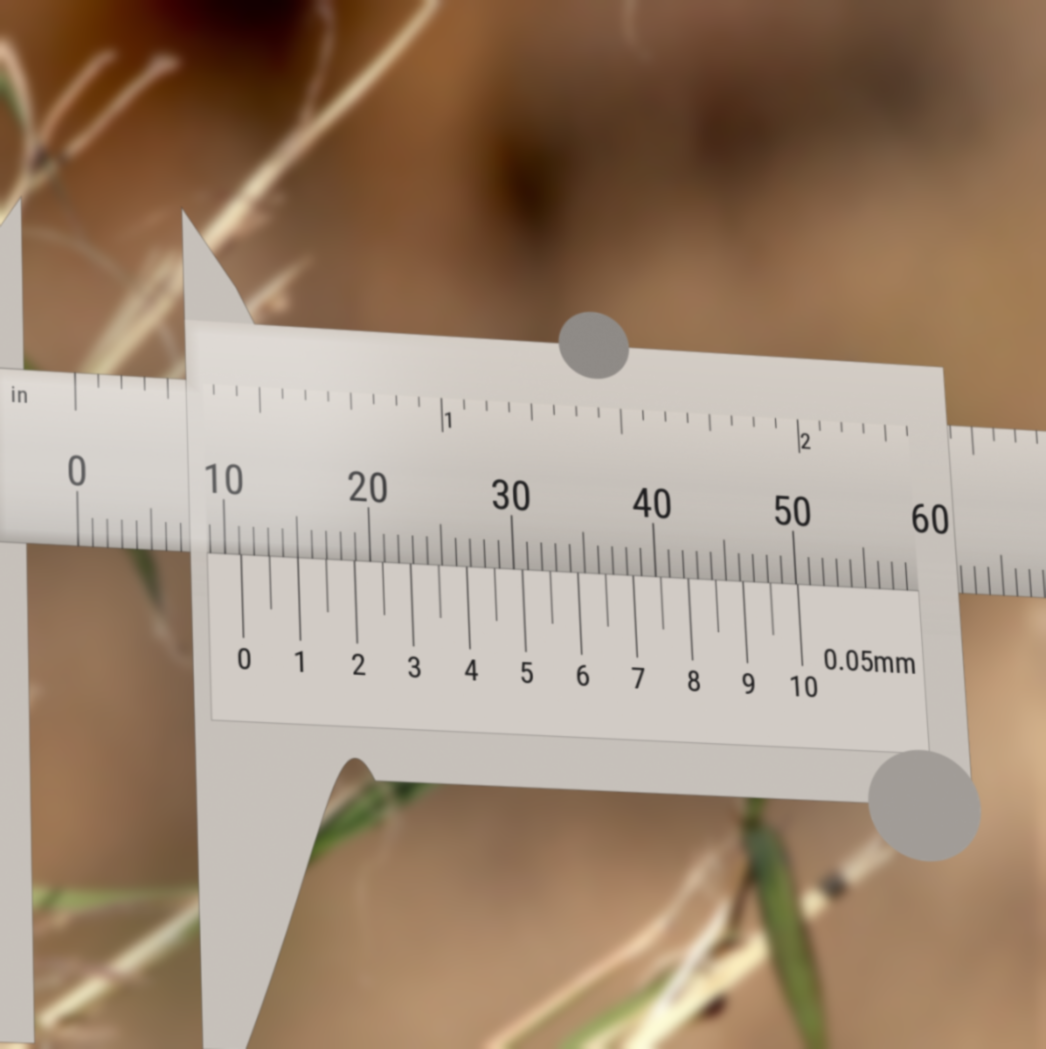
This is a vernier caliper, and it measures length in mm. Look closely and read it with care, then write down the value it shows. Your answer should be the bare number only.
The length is 11.1
